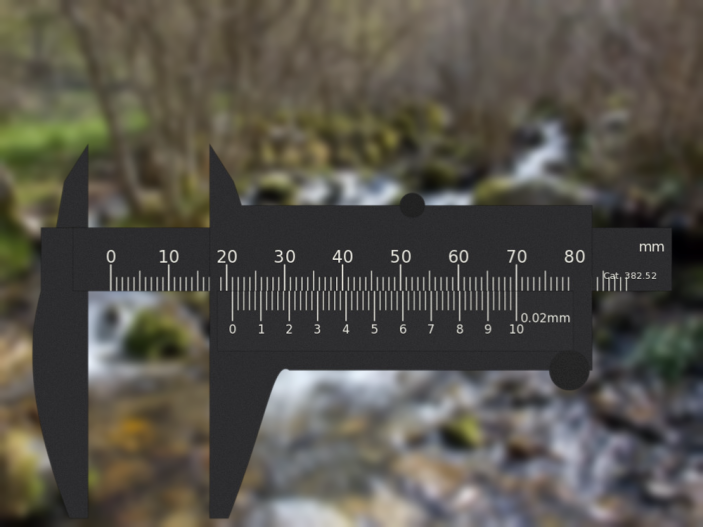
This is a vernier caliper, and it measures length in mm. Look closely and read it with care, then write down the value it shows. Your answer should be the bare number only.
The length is 21.0
